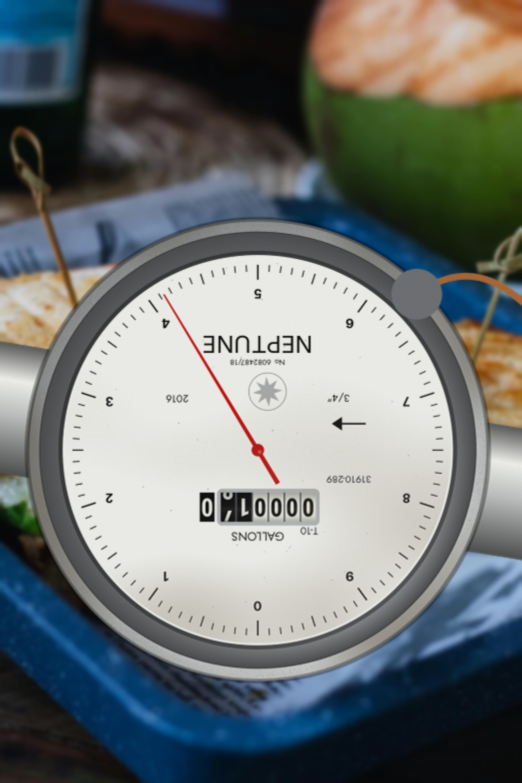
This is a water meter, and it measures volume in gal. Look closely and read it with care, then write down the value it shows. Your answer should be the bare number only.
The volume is 174.1
